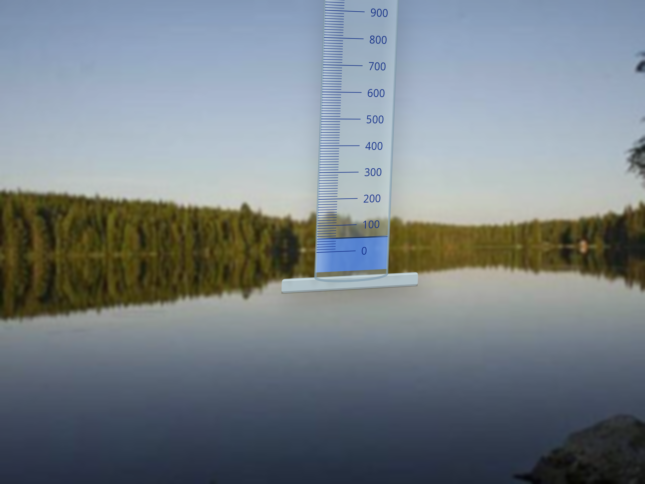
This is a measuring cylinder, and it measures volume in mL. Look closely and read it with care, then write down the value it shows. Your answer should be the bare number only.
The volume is 50
